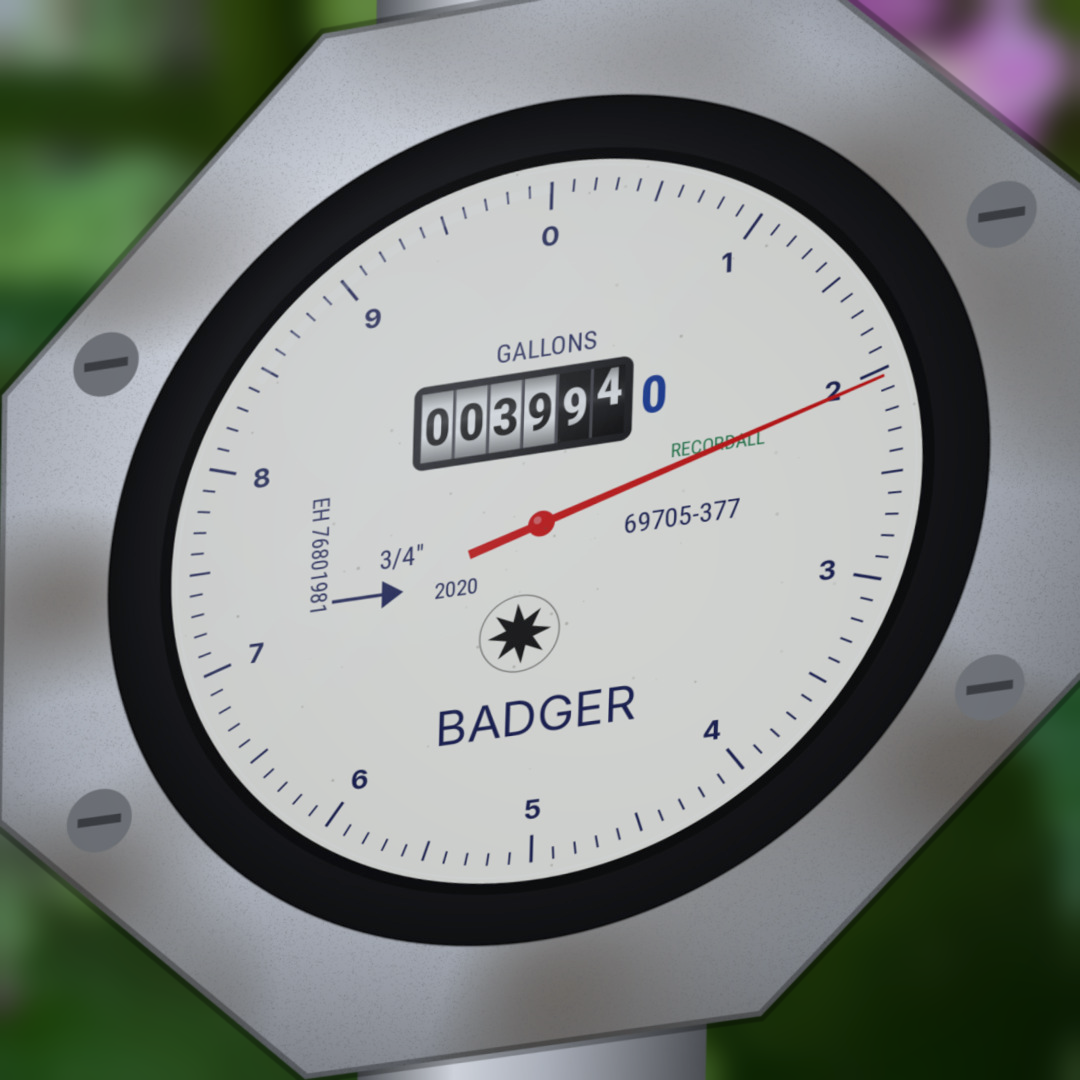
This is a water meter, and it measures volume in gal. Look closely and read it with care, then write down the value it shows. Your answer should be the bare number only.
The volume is 39942.0
